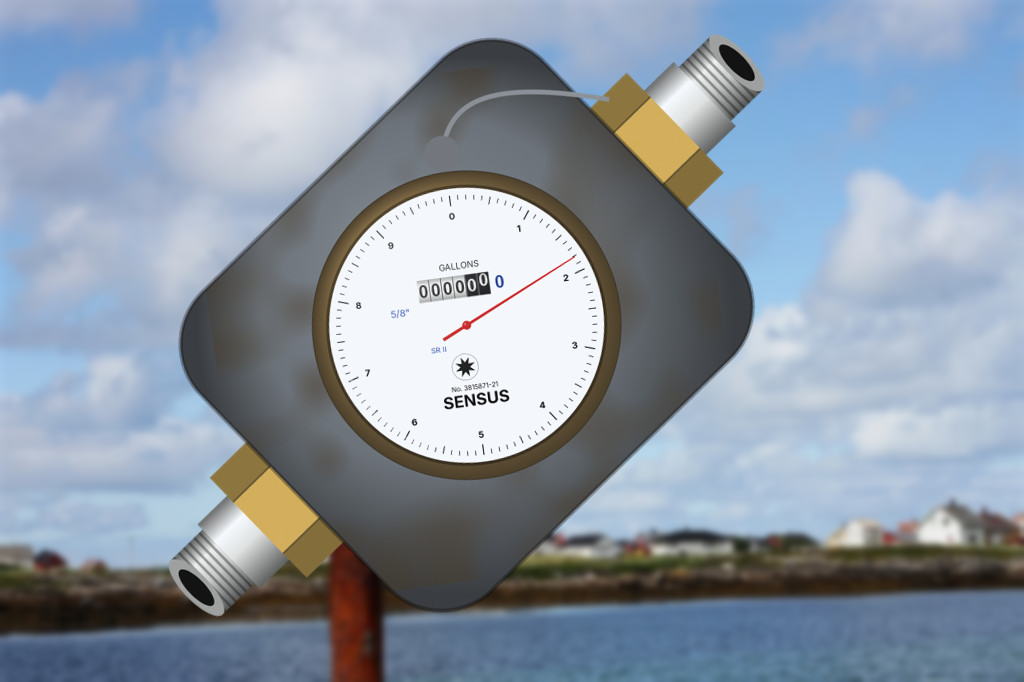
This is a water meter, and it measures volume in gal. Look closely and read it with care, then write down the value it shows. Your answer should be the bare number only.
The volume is 1.8
